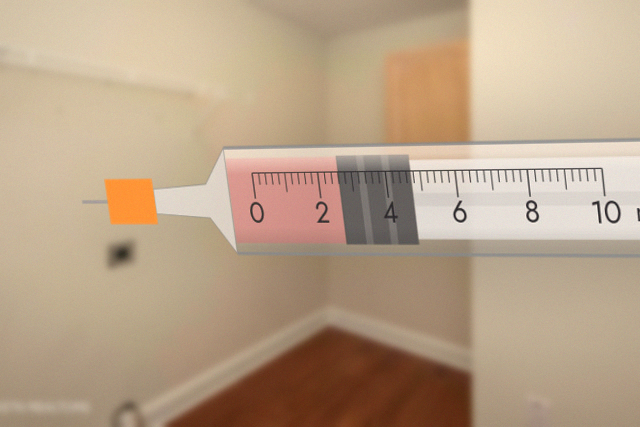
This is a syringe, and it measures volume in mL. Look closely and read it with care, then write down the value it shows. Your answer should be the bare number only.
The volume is 2.6
